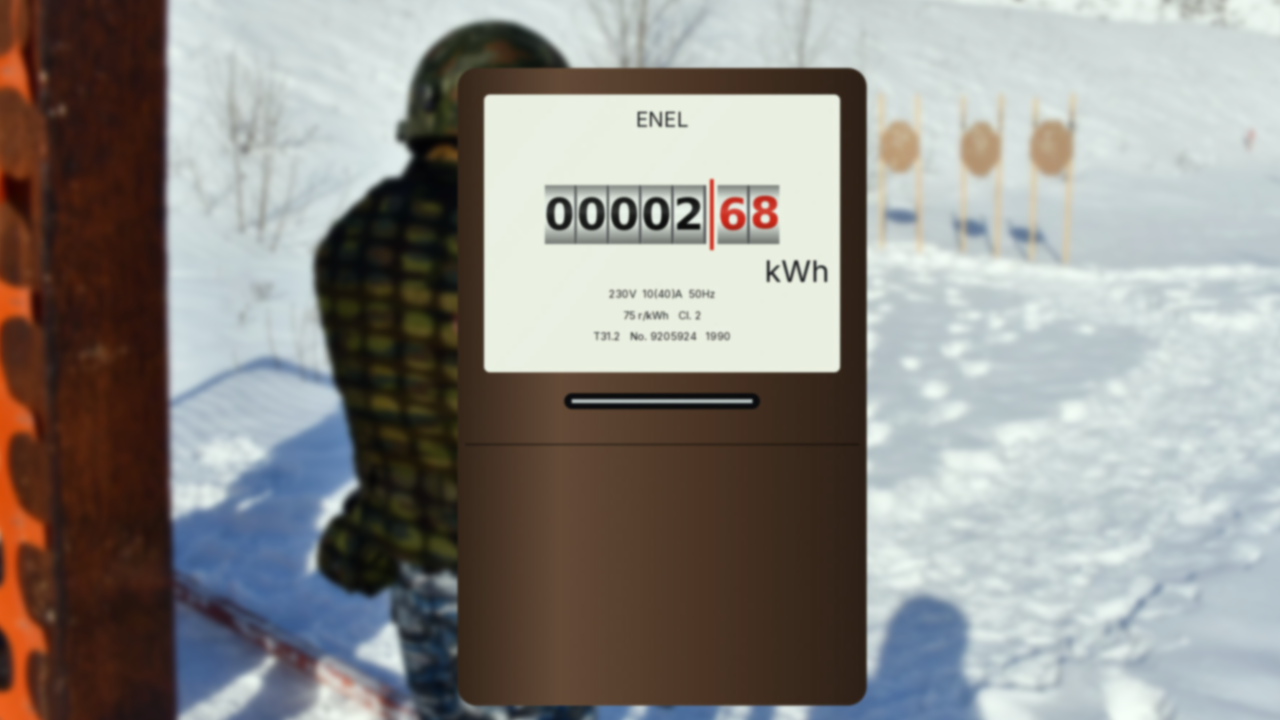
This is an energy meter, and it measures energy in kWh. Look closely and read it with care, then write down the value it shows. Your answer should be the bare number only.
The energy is 2.68
